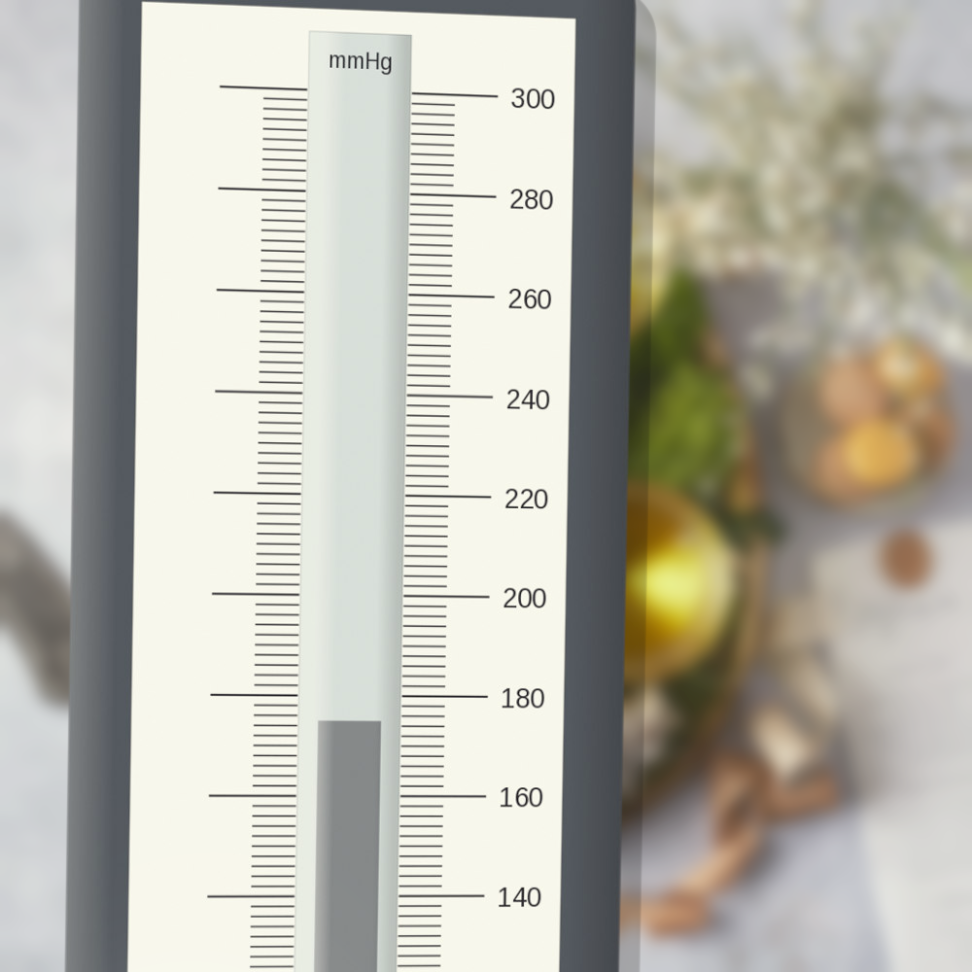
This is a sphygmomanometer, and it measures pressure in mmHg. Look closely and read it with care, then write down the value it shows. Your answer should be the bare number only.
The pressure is 175
